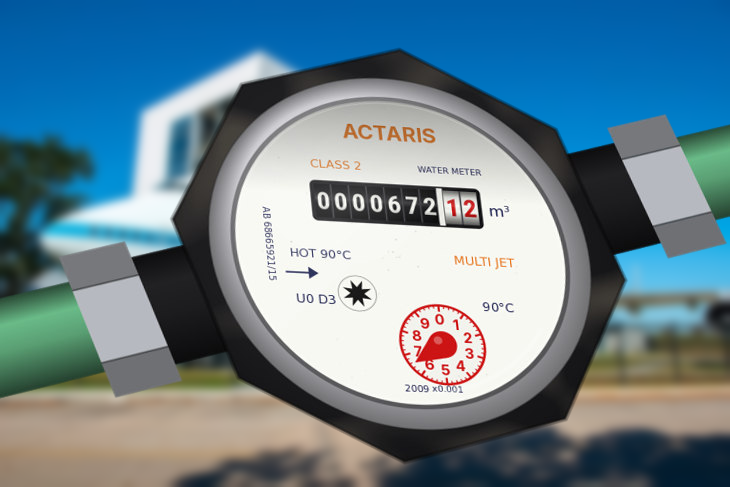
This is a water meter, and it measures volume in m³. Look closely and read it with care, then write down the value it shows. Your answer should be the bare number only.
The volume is 672.126
